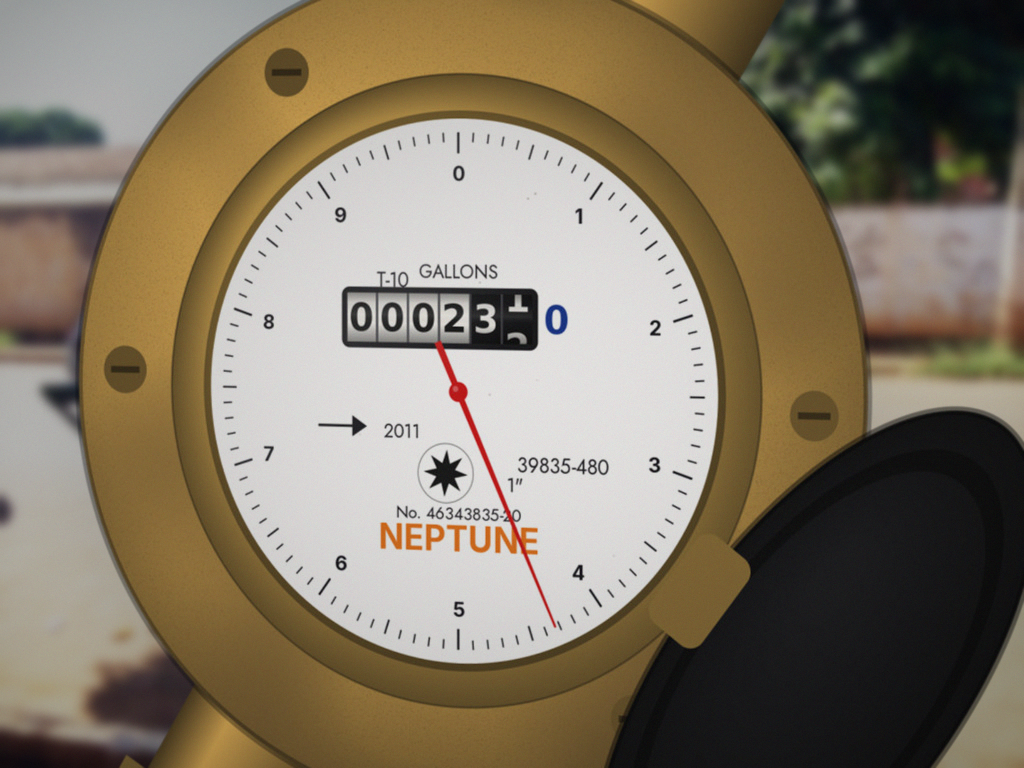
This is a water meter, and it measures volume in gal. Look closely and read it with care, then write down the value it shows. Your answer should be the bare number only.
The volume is 2314.3
